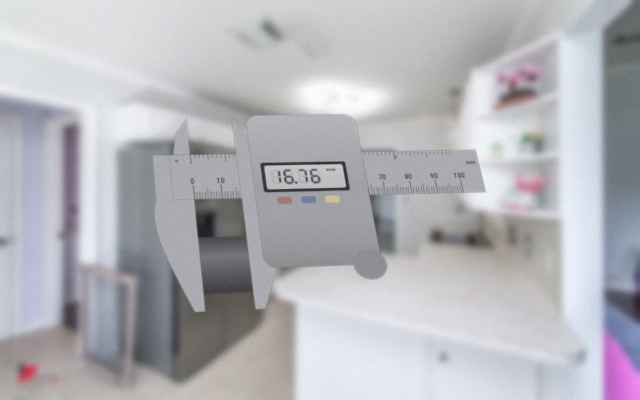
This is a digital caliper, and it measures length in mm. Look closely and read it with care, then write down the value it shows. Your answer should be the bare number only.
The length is 16.76
